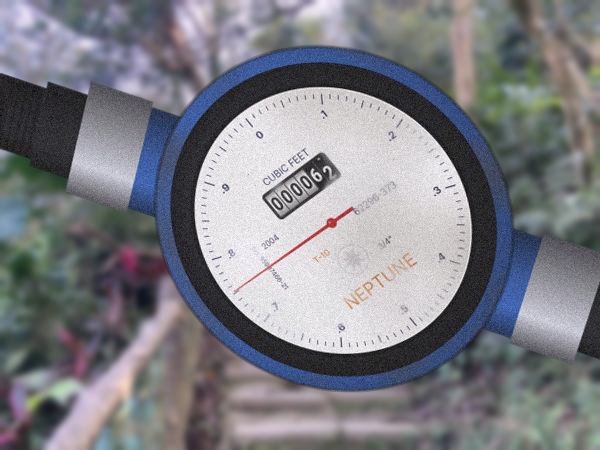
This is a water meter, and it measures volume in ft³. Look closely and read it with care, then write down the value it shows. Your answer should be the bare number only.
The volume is 61.75
